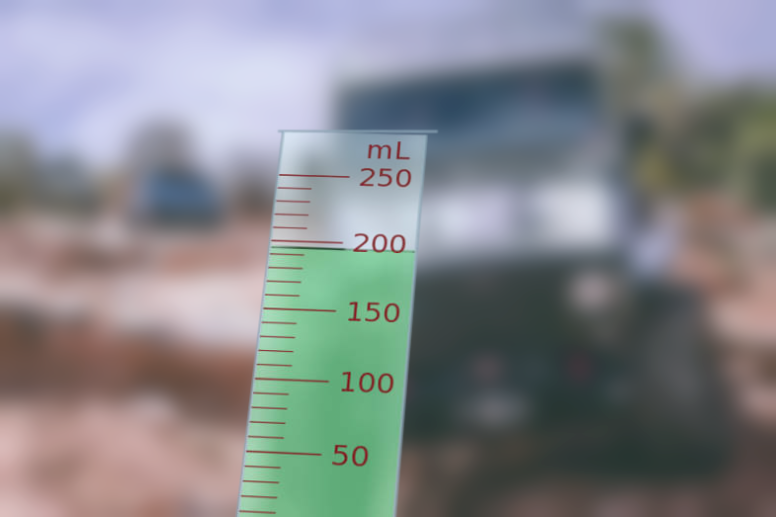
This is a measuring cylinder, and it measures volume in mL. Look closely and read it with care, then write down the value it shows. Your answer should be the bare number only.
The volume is 195
